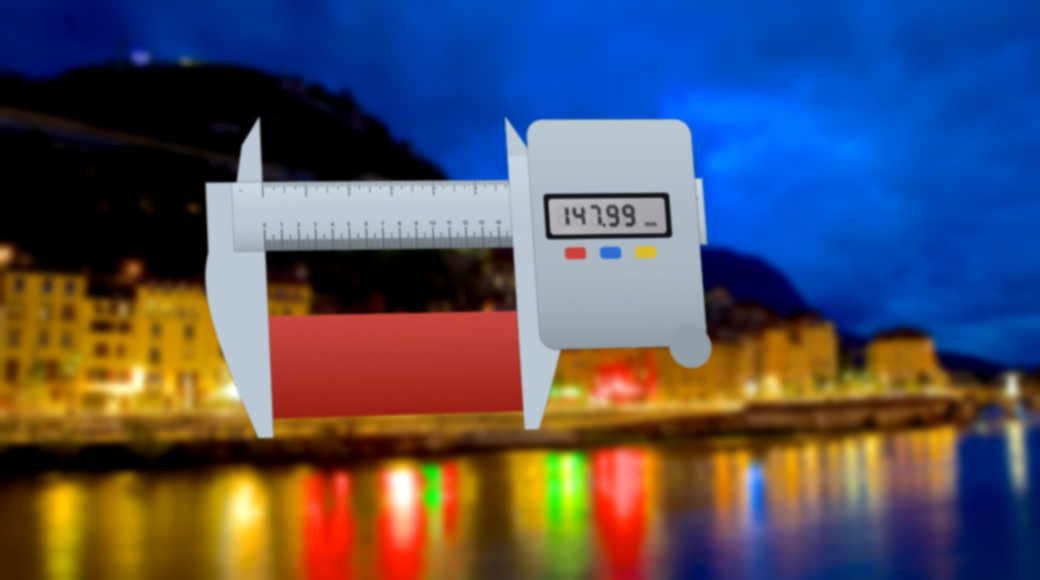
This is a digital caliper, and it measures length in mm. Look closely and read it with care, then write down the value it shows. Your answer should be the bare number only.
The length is 147.99
